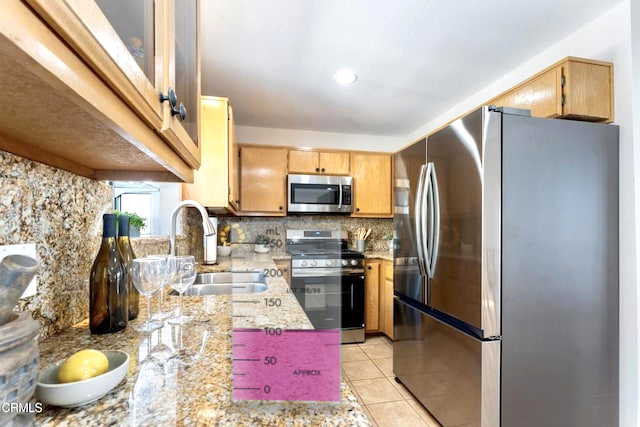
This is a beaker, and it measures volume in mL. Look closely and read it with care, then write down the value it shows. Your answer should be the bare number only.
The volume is 100
